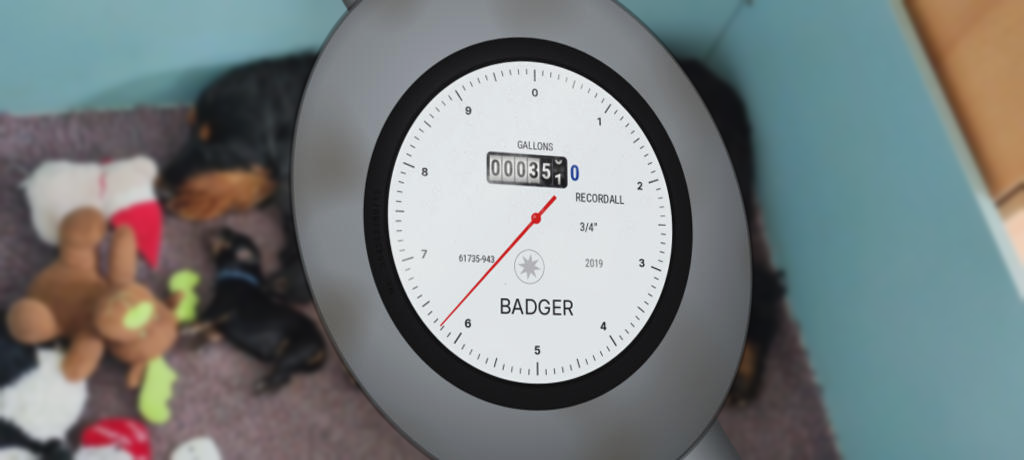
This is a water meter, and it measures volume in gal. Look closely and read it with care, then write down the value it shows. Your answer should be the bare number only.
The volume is 3506.2
